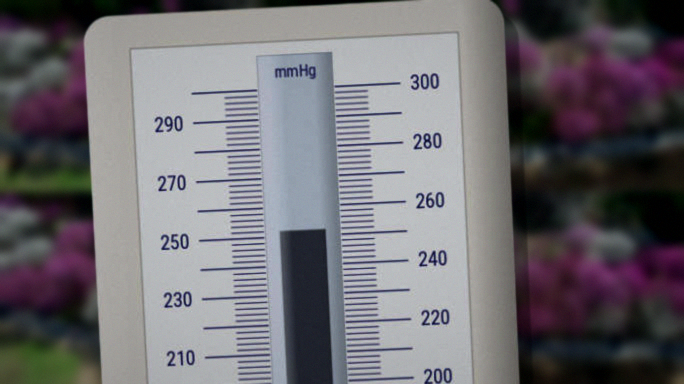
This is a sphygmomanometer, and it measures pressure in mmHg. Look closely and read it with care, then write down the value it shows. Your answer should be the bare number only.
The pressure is 252
